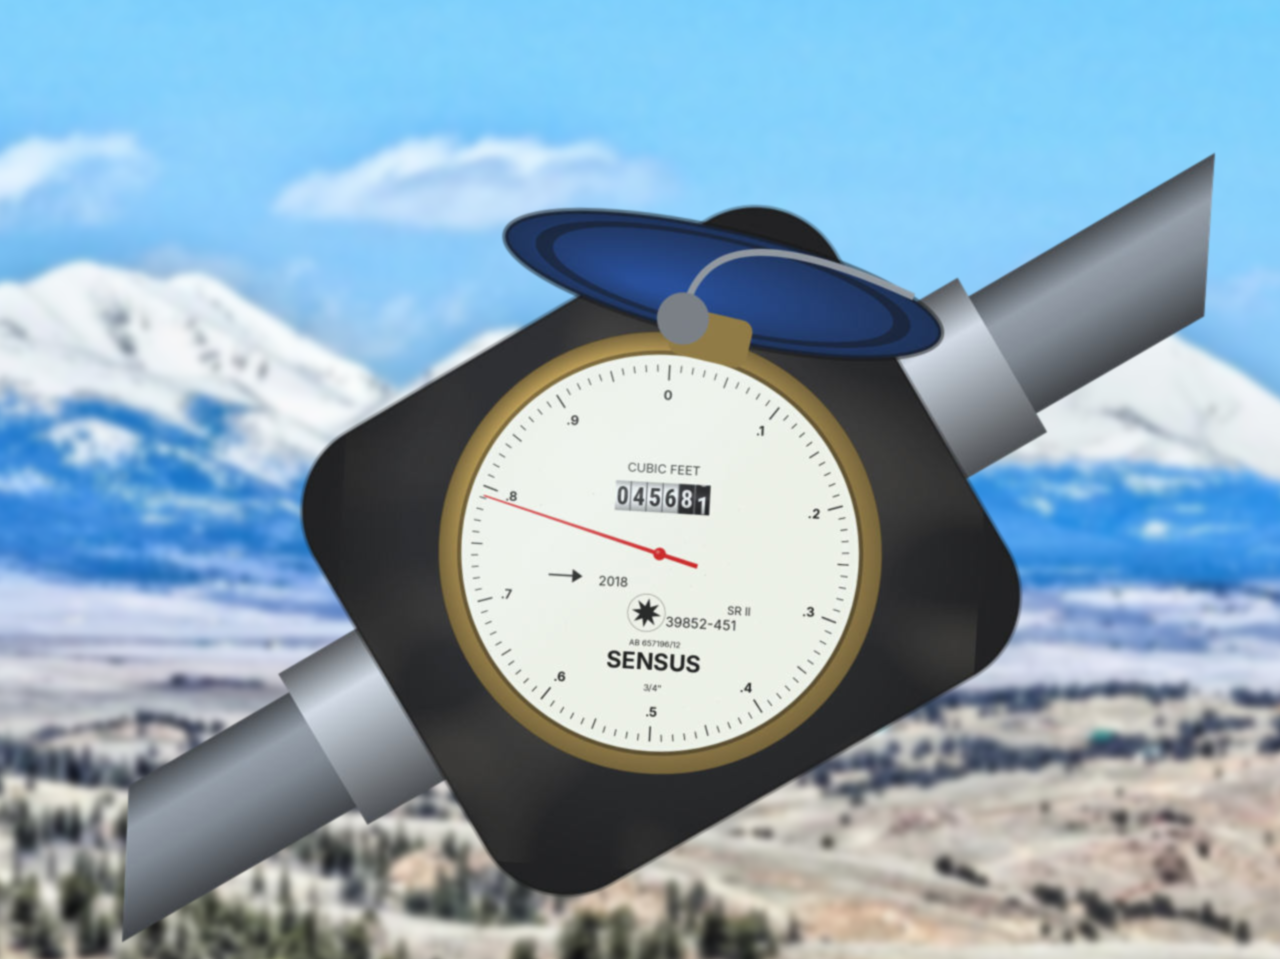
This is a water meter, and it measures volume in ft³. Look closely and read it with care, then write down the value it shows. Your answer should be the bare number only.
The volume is 45680.79
